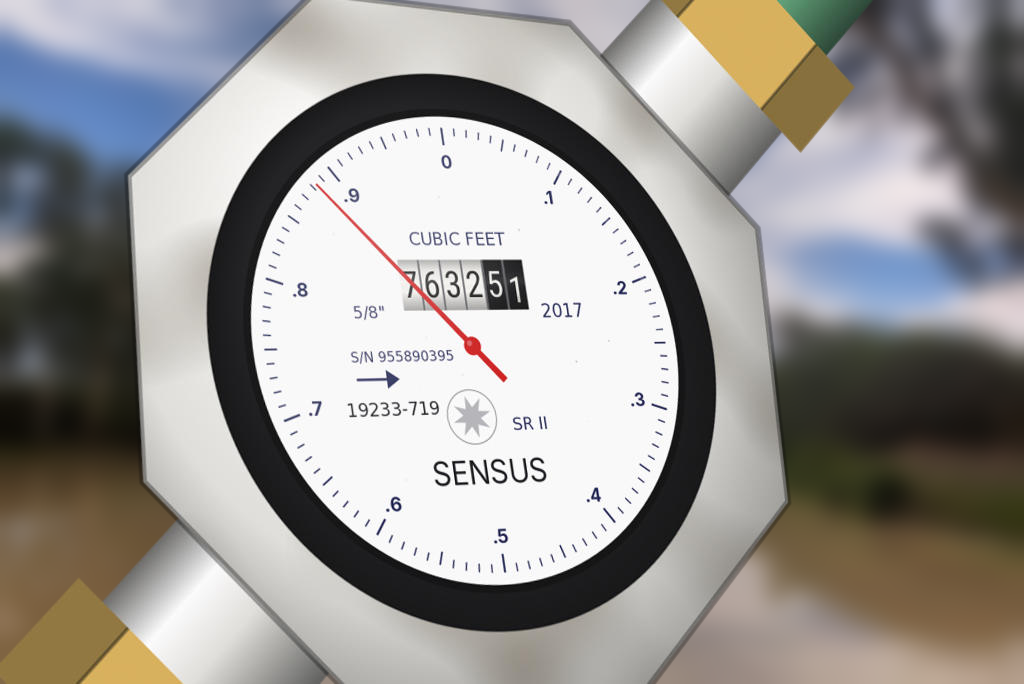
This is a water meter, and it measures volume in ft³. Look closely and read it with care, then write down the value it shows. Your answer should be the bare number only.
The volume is 763250.88
